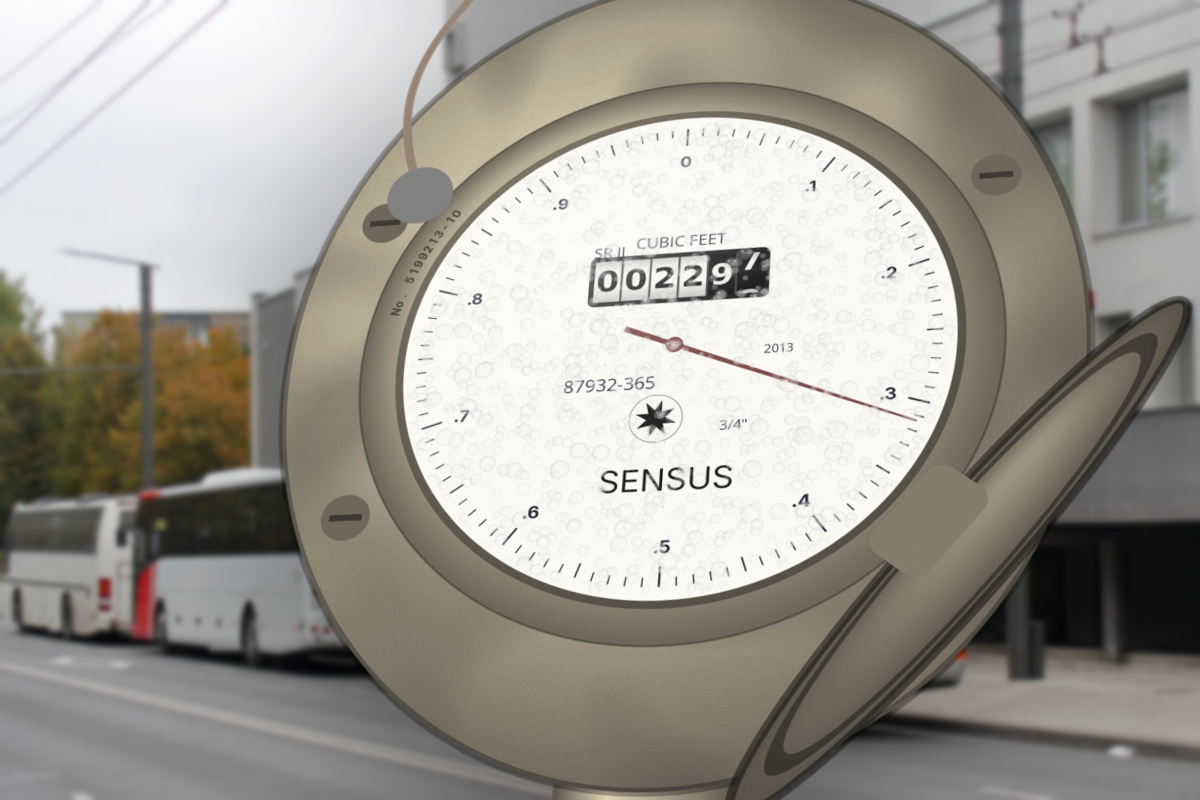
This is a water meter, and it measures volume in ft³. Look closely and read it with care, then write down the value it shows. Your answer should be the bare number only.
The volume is 2297.31
